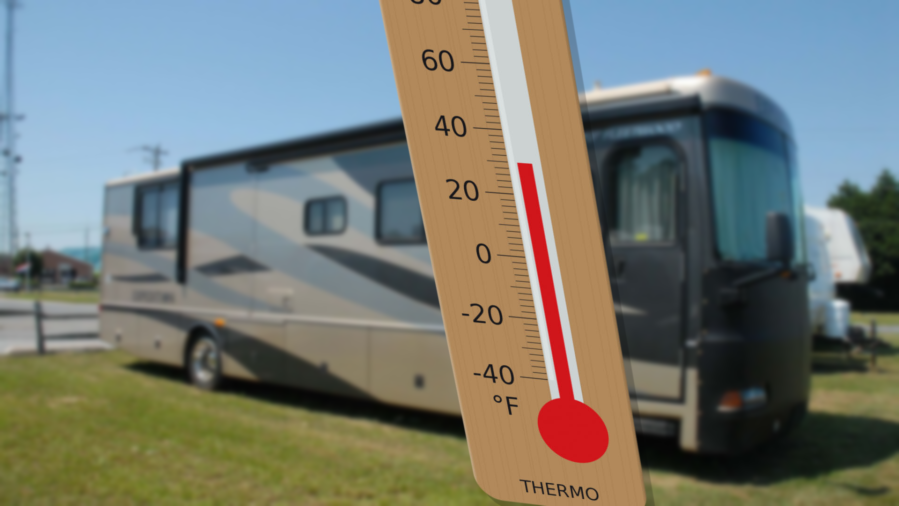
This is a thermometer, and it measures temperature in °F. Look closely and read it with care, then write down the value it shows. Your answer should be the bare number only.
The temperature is 30
